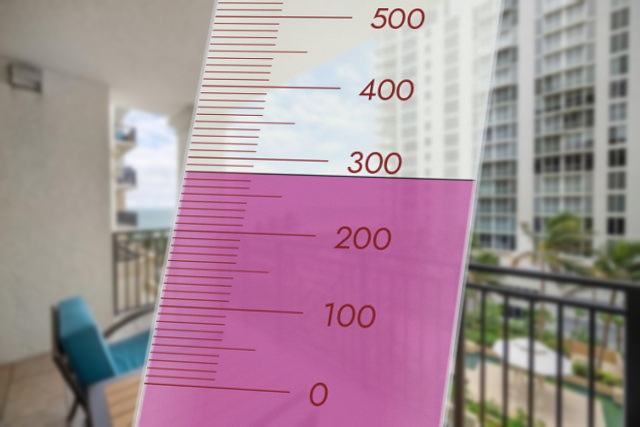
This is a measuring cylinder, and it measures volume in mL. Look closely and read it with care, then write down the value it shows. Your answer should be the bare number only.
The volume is 280
